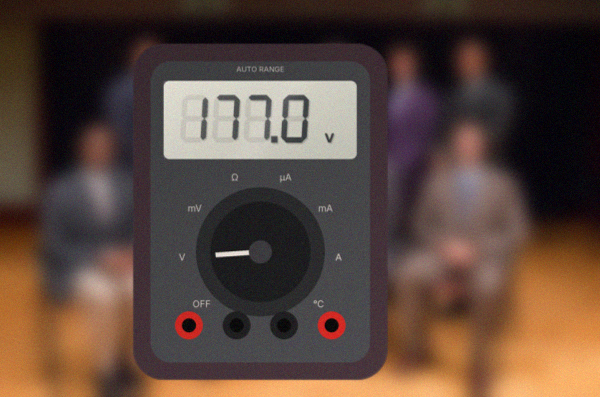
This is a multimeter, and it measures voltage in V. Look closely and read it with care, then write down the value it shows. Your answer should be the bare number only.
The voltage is 177.0
